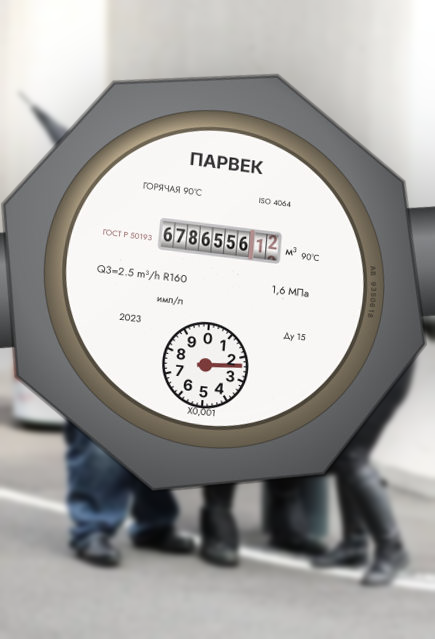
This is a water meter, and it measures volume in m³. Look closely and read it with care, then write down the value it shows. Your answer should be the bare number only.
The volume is 6786556.122
